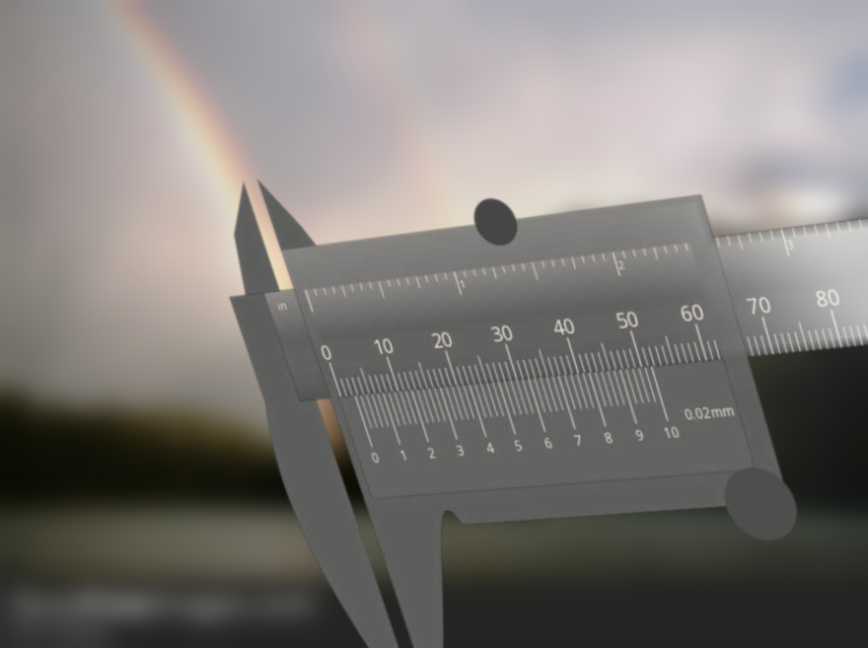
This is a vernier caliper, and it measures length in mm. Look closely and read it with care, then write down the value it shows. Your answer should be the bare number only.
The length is 2.5
